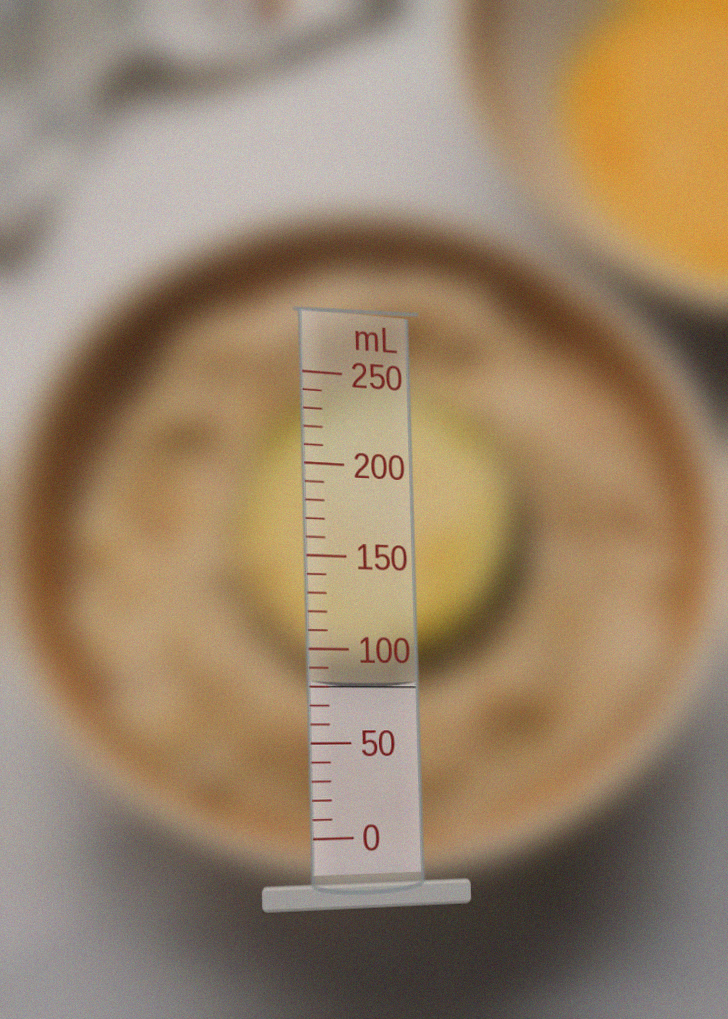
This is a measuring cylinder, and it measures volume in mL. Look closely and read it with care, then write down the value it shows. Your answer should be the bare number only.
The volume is 80
